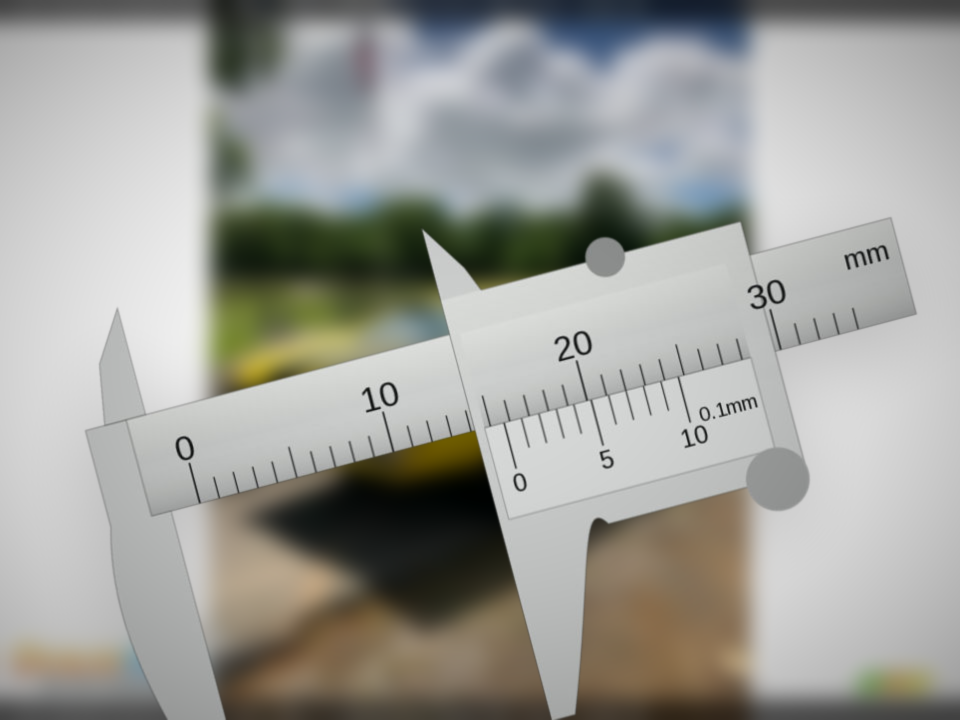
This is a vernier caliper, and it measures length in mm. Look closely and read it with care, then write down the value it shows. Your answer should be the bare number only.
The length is 15.7
